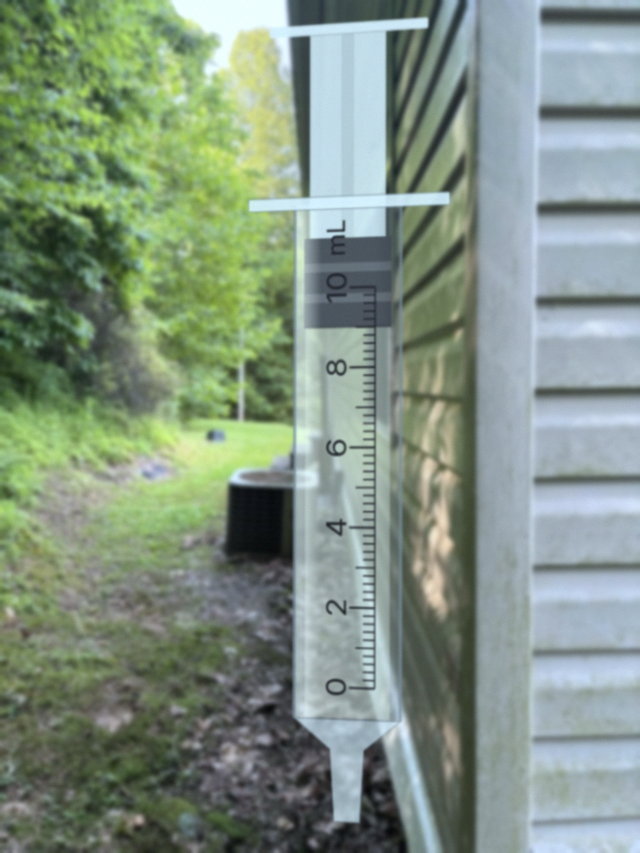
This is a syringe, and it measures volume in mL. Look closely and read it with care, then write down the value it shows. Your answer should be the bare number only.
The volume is 9
